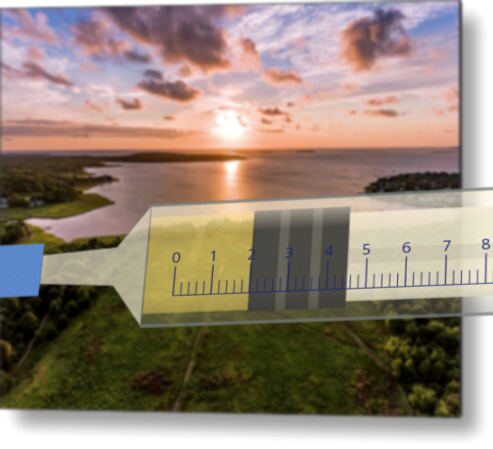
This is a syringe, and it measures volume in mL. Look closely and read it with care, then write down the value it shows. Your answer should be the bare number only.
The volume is 2
